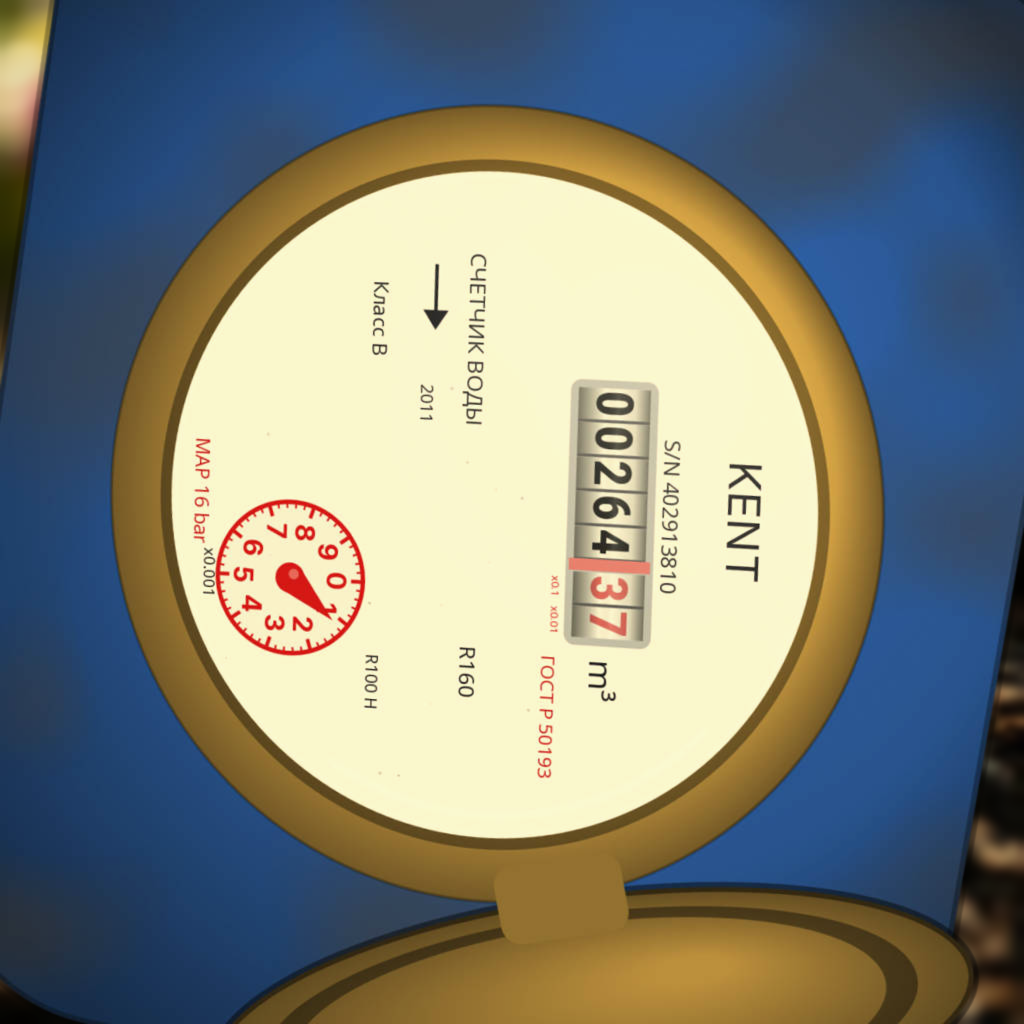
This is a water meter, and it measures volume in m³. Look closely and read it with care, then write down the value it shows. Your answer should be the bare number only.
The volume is 264.371
